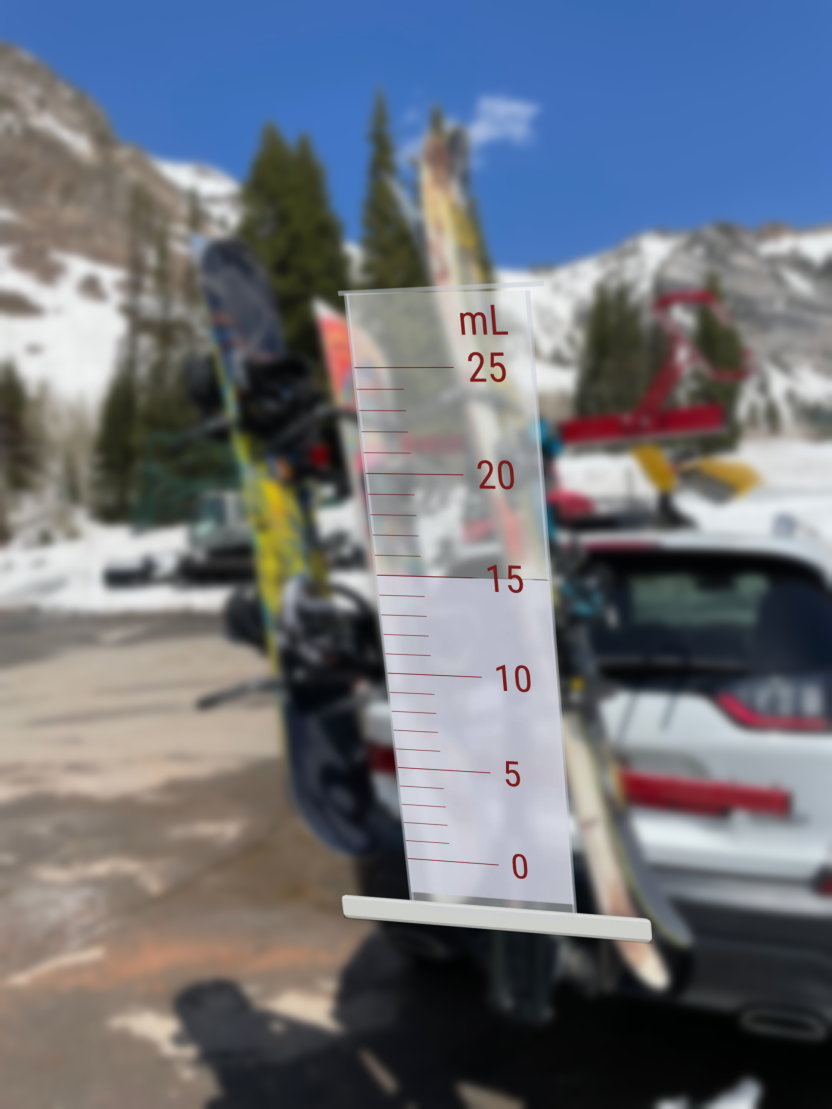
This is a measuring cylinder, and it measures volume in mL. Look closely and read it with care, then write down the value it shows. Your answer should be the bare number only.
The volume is 15
